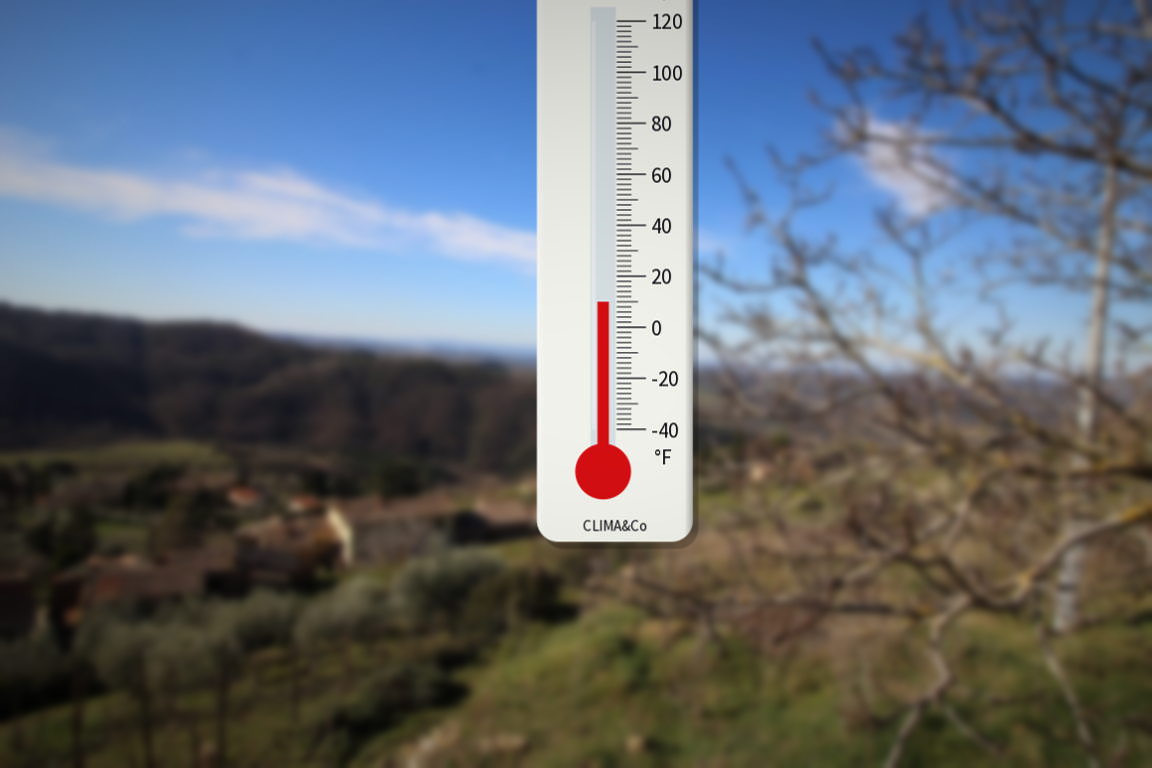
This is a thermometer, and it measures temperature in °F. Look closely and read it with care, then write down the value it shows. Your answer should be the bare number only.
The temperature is 10
